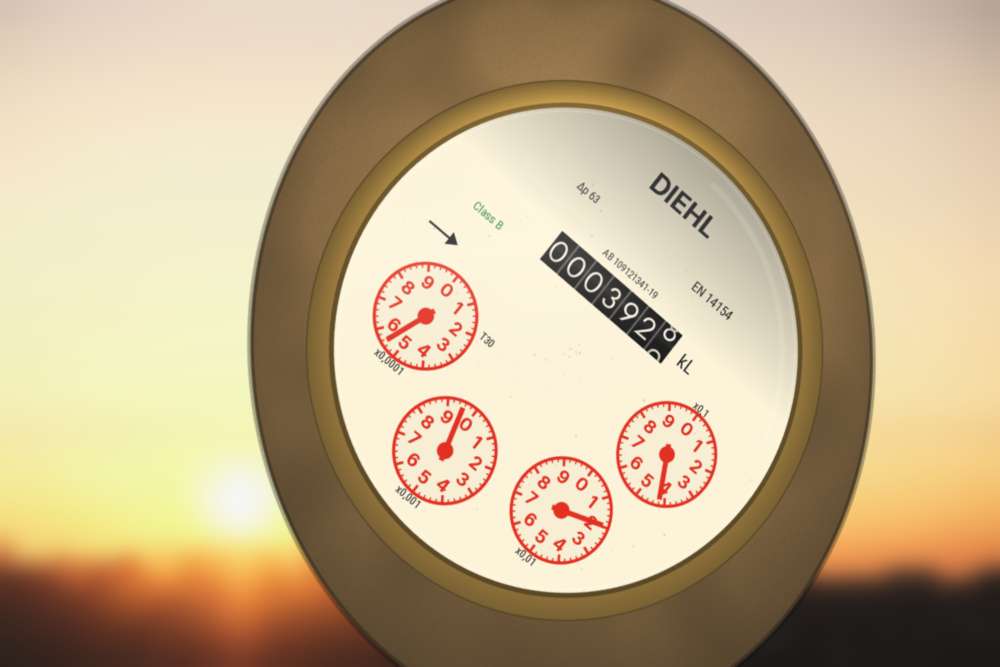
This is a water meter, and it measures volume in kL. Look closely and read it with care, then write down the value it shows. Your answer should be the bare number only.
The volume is 3928.4195
